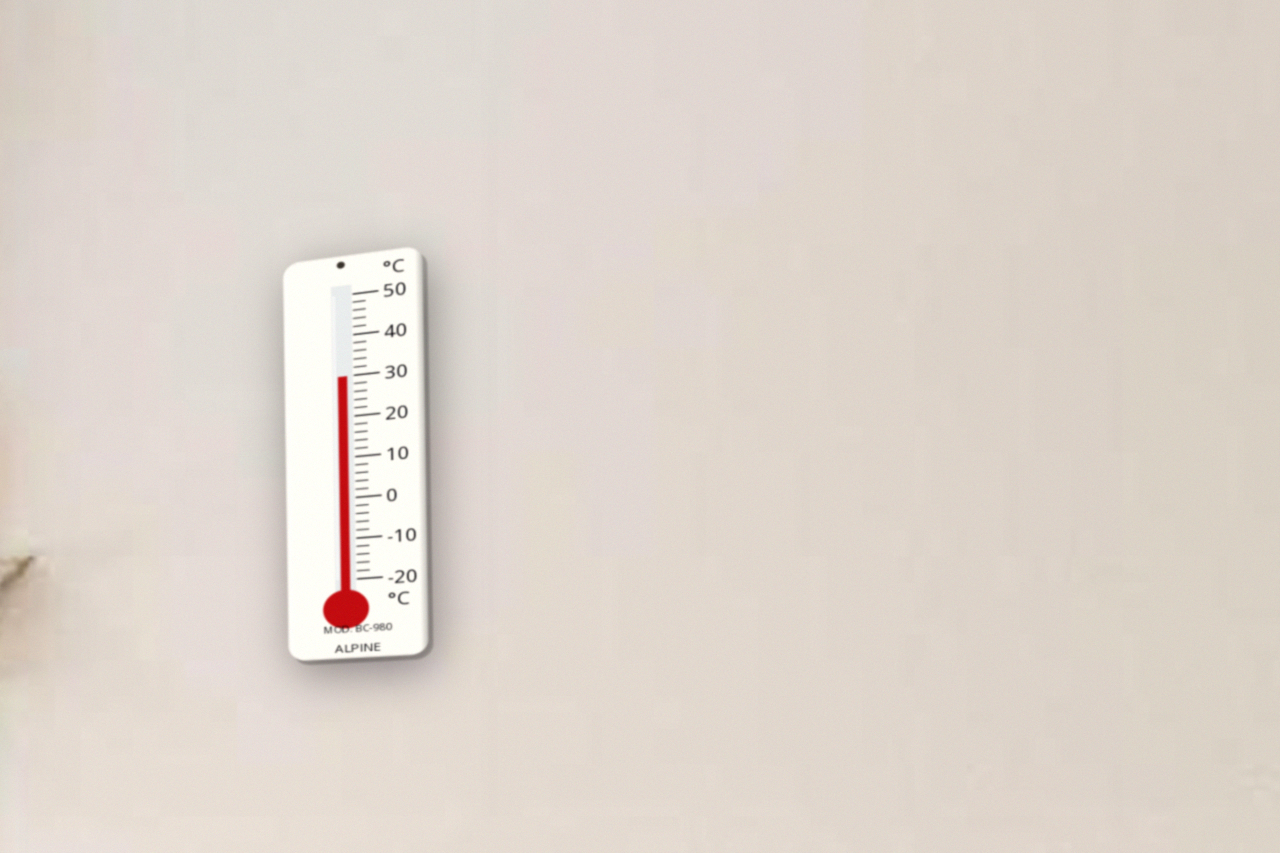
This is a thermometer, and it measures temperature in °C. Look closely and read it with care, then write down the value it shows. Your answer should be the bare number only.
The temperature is 30
